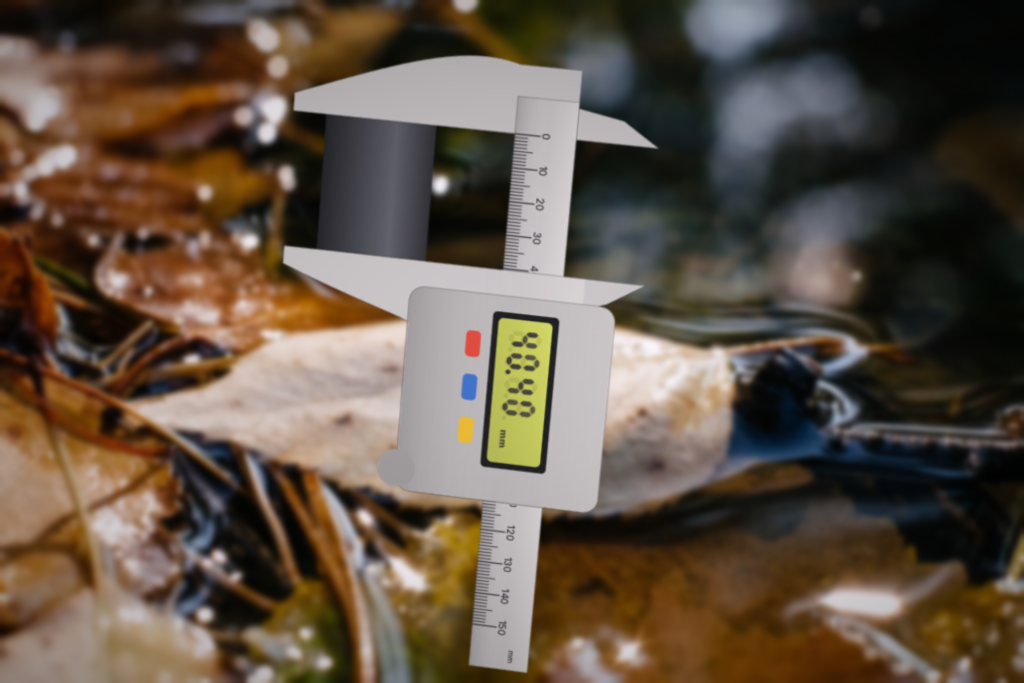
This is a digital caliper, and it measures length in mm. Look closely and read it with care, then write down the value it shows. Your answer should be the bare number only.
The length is 40.40
